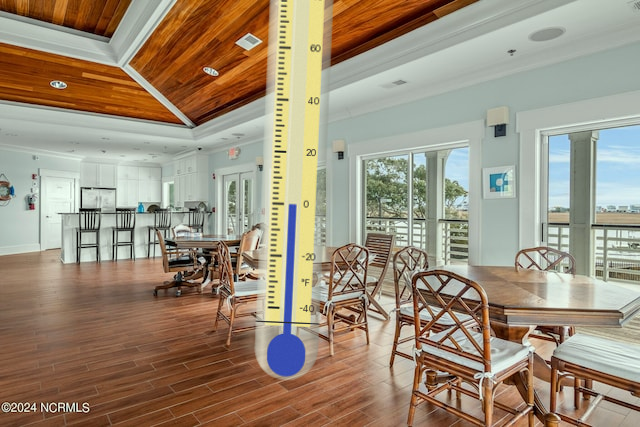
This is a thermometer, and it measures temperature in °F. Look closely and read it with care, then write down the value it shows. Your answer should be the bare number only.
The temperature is 0
